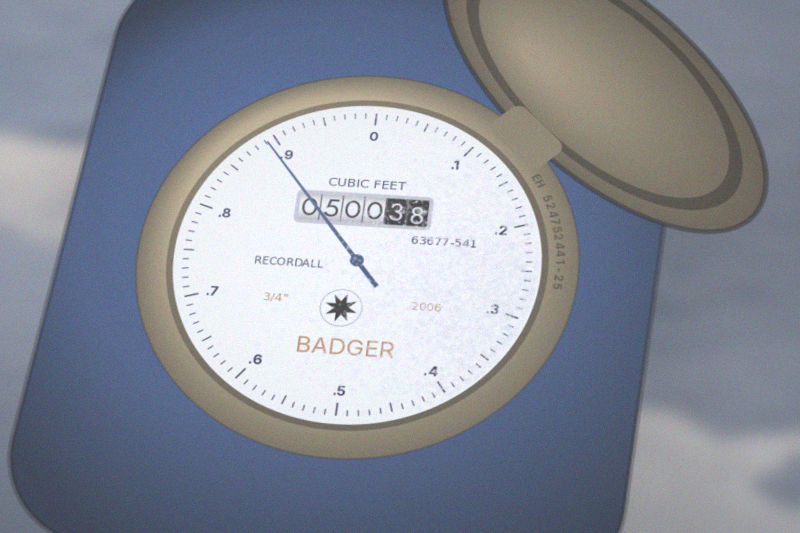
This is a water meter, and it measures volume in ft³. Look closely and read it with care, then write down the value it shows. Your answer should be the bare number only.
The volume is 50037.89
